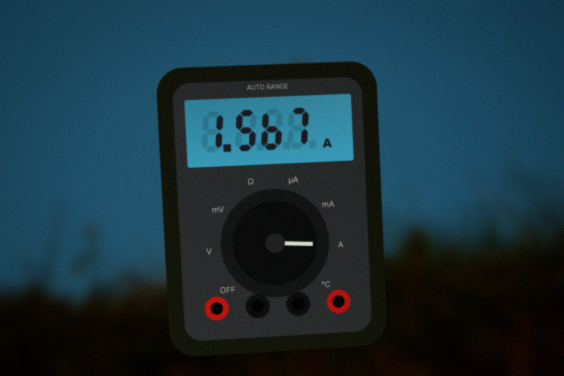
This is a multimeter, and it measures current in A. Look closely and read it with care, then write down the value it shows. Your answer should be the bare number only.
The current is 1.567
